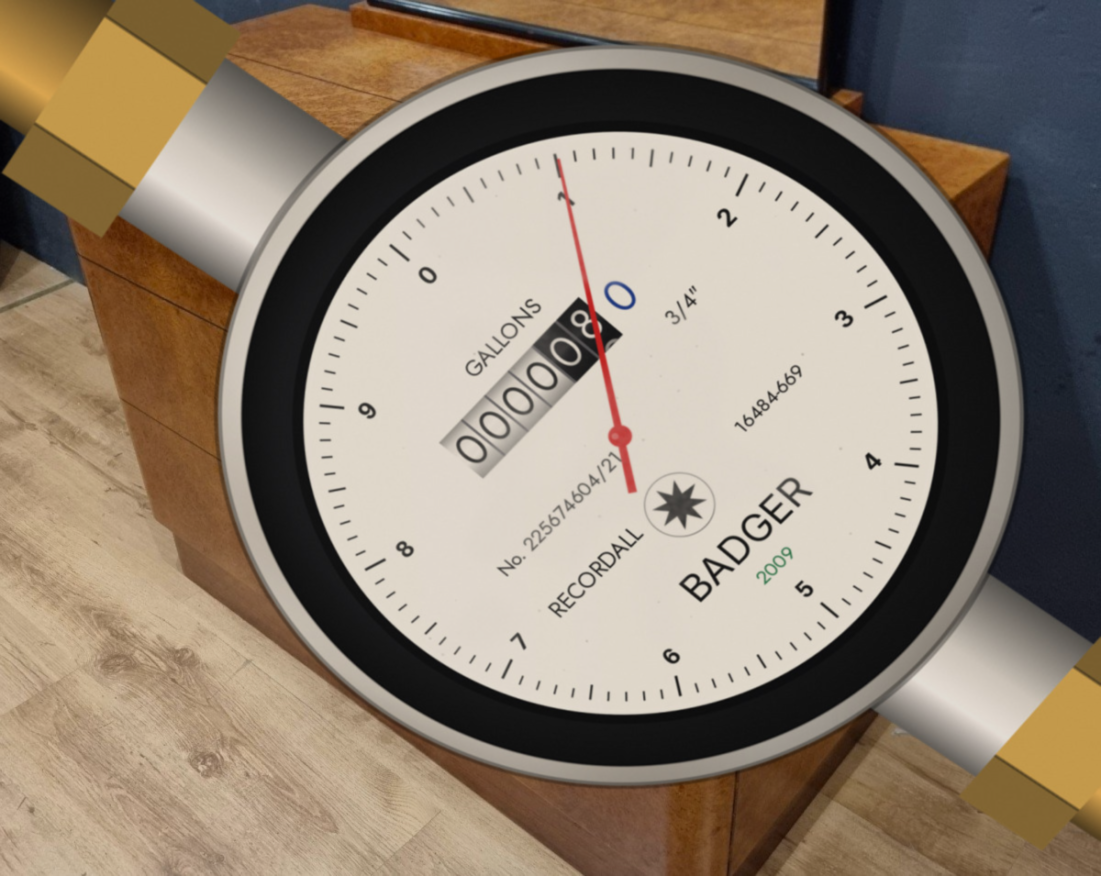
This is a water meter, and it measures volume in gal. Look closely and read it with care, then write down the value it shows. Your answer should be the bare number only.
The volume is 81.0
